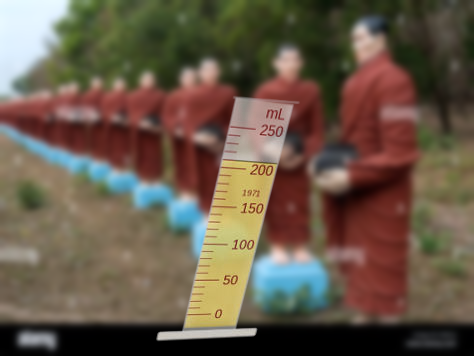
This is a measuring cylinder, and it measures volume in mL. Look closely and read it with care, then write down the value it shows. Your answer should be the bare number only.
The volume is 210
